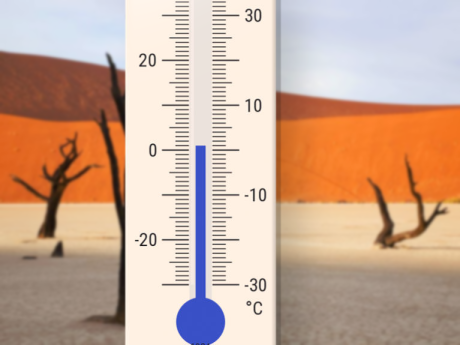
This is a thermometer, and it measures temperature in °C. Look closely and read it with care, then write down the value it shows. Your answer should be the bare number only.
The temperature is 1
